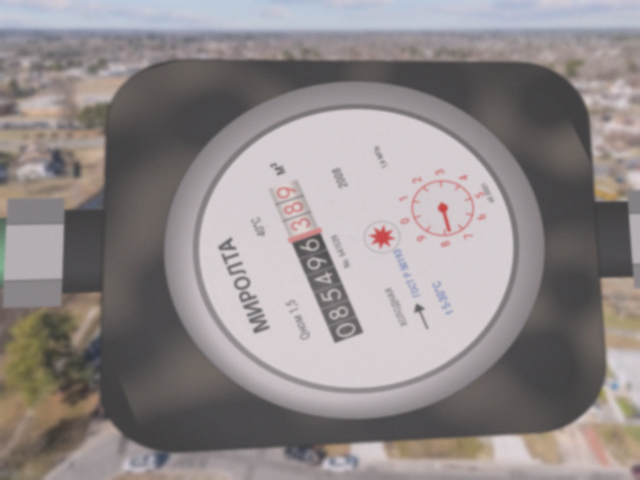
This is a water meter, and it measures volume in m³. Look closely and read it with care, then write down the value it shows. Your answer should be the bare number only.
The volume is 85496.3897
